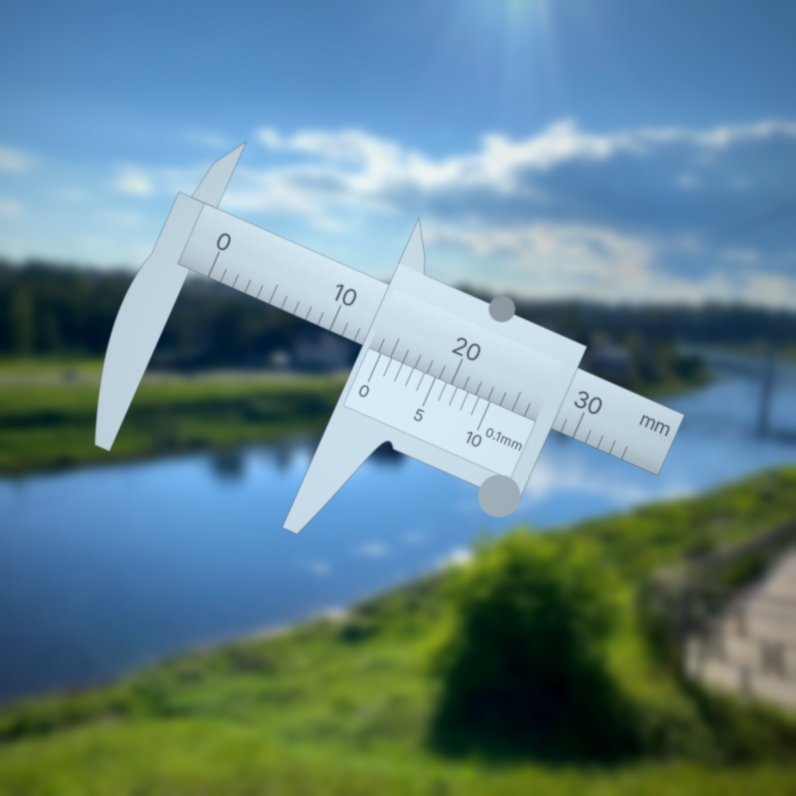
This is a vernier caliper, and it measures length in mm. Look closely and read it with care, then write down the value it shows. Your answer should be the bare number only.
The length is 14.2
